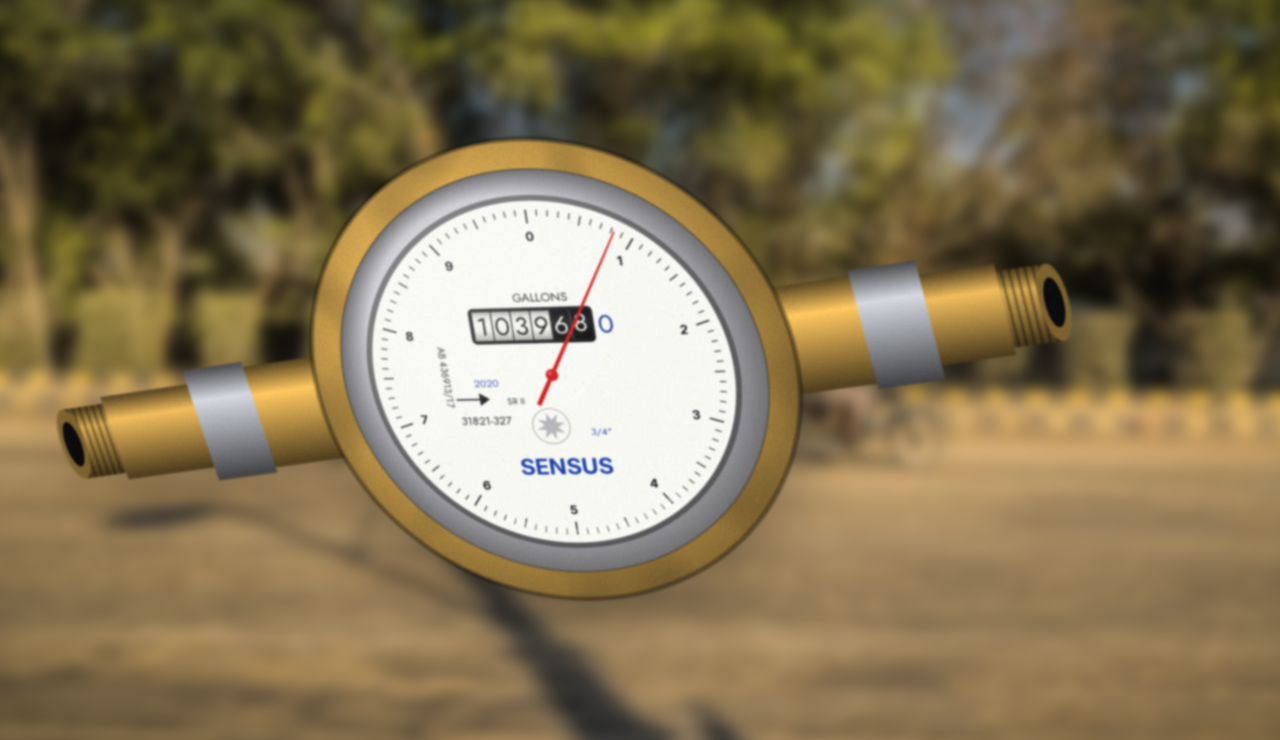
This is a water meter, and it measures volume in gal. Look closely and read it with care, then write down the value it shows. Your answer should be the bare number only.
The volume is 1039680.8
